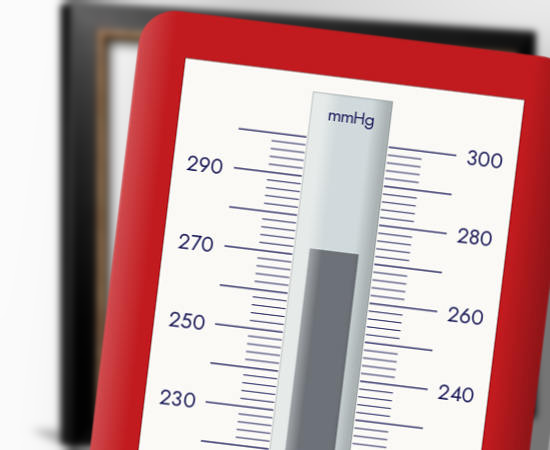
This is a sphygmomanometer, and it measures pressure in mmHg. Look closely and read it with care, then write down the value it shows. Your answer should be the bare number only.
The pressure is 272
